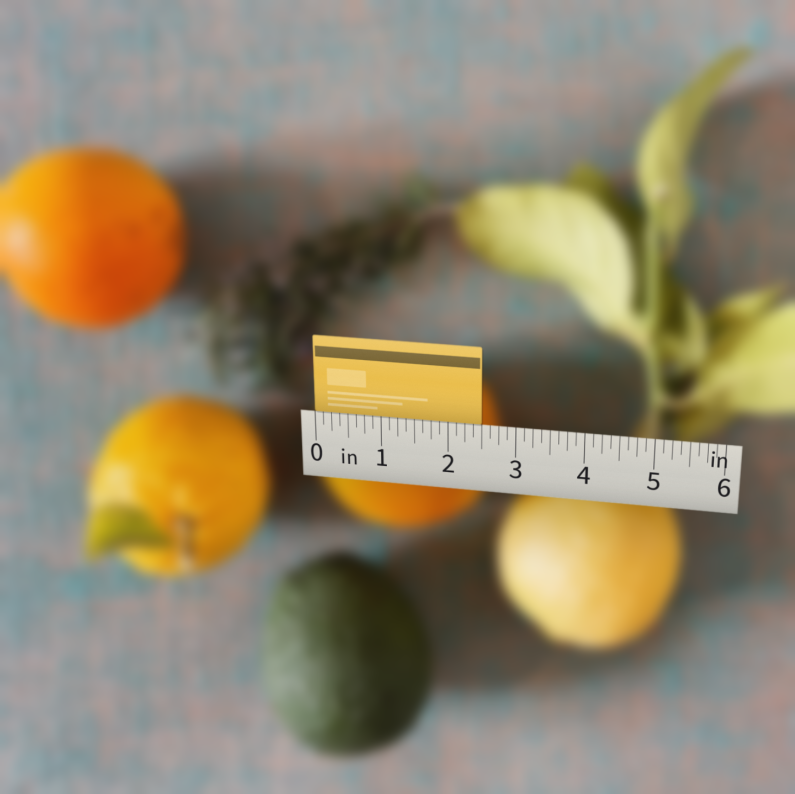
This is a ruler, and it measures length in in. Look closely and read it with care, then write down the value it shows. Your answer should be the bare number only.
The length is 2.5
